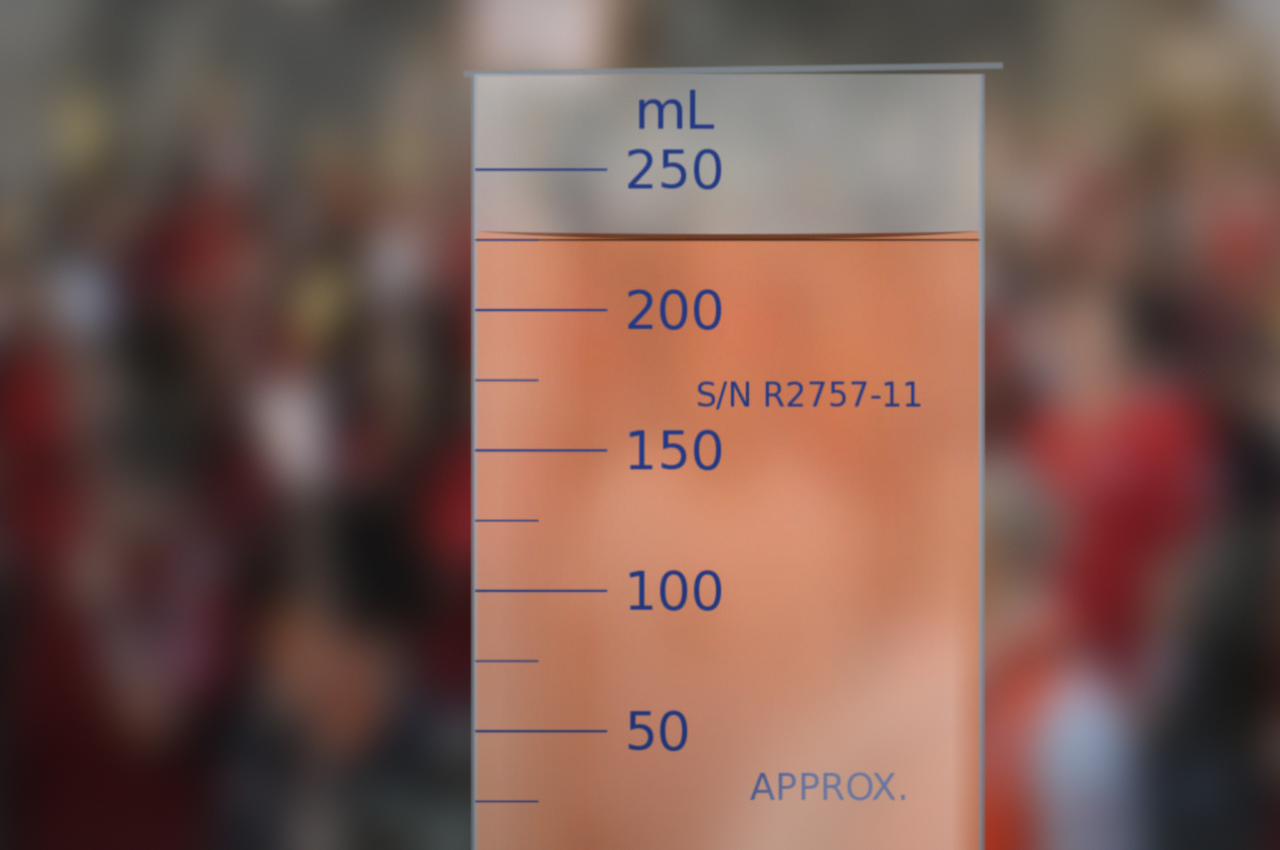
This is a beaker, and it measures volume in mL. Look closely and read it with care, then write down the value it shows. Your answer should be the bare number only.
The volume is 225
